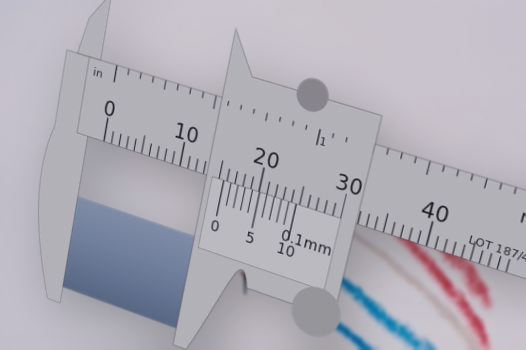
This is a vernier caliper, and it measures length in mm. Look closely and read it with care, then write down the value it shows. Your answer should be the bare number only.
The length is 15.6
